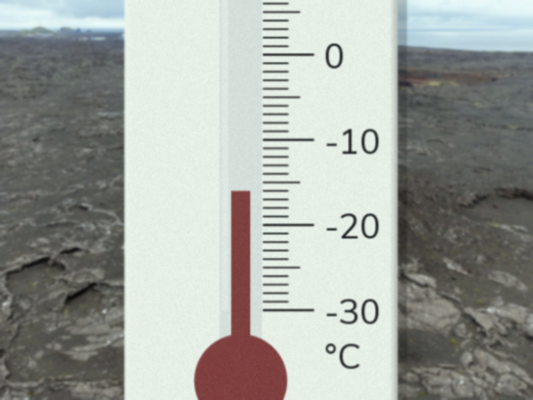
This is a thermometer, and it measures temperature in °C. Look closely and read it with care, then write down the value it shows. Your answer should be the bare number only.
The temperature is -16
